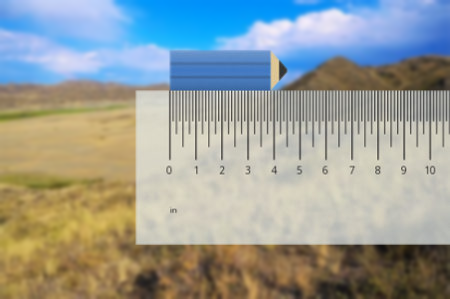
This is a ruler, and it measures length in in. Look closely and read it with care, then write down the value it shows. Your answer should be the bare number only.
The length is 4.5
